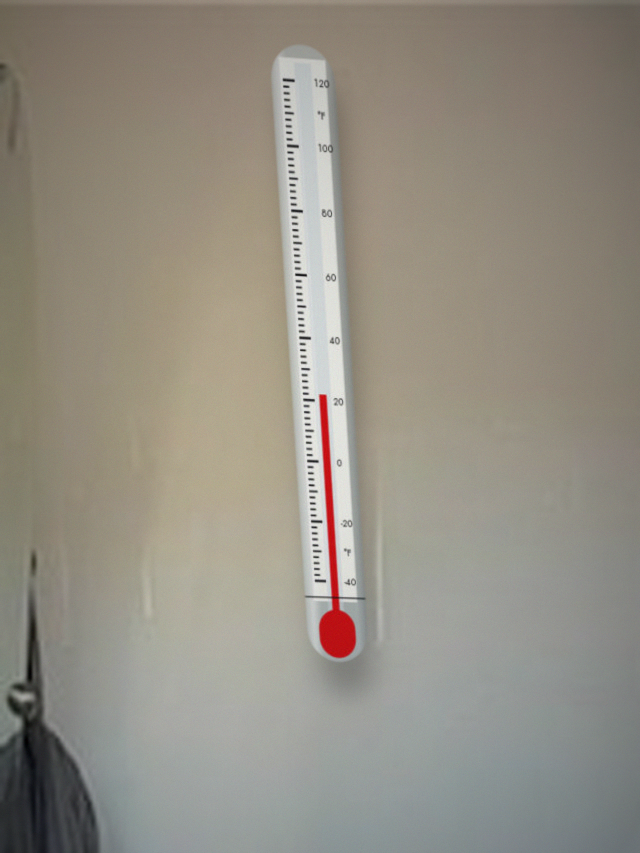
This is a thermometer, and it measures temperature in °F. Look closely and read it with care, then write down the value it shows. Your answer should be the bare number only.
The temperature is 22
